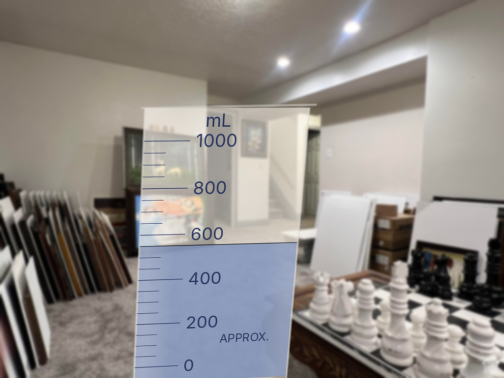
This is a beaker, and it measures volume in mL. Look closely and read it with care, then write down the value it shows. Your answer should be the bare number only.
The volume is 550
